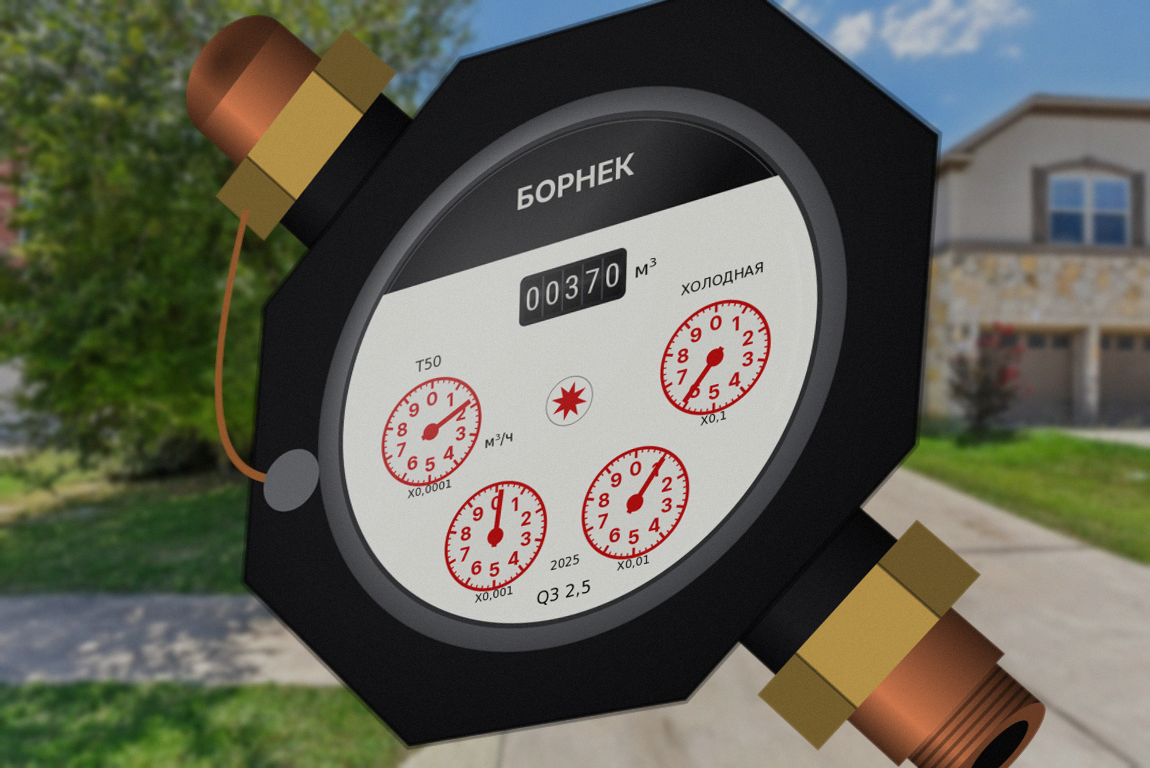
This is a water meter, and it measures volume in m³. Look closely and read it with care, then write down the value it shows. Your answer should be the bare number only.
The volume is 370.6101
